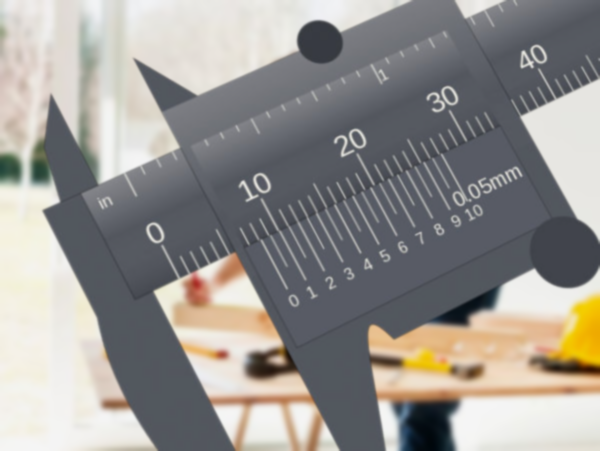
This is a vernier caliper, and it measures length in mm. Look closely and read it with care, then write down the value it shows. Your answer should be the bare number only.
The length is 8.2
